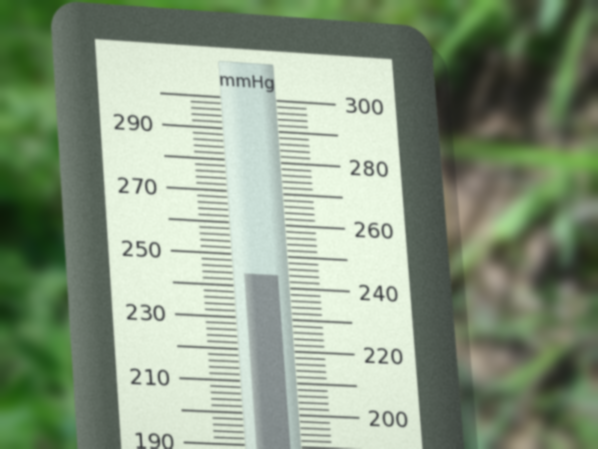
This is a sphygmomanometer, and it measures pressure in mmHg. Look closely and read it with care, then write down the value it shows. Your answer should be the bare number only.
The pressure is 244
